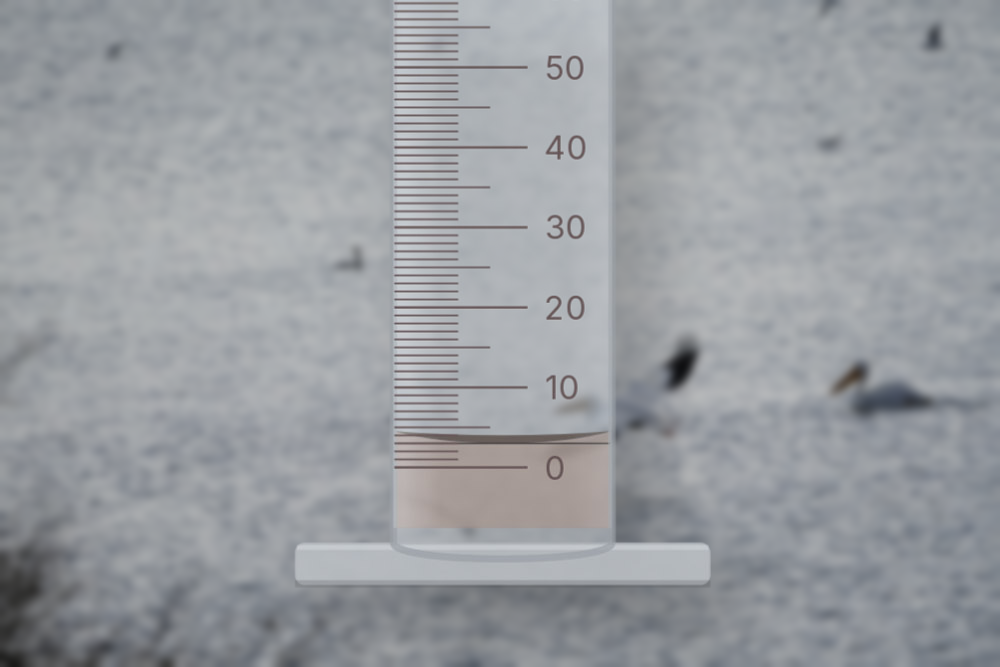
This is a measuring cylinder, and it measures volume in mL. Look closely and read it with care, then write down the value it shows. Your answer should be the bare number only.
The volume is 3
